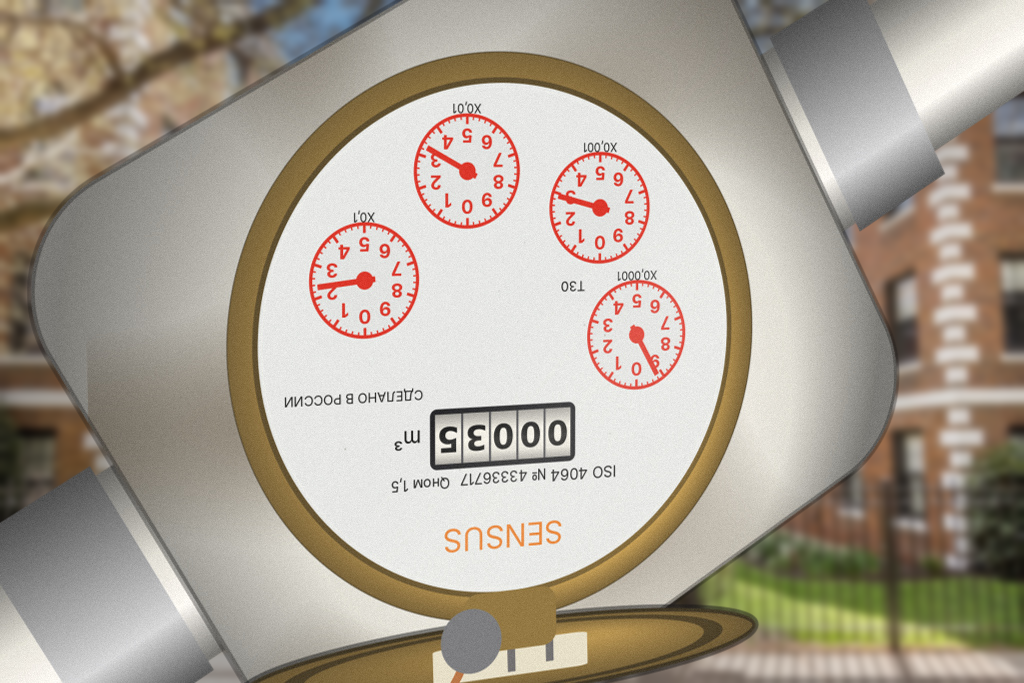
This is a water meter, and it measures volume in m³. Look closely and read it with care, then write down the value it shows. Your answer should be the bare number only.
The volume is 35.2329
